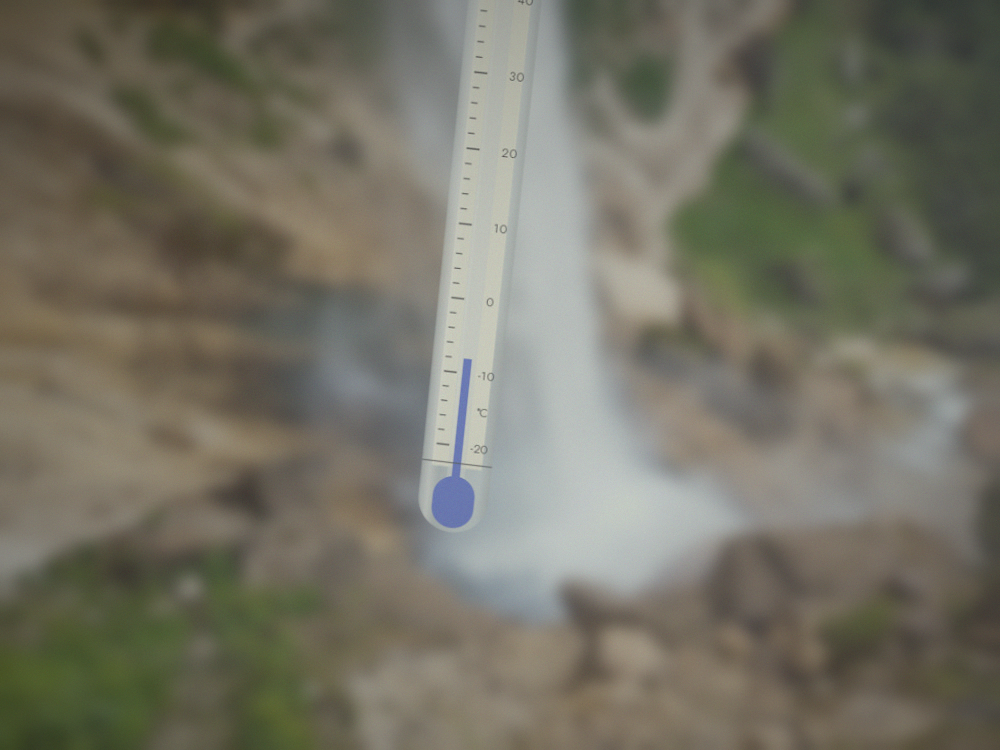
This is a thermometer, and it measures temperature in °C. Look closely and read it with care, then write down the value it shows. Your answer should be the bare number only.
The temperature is -8
